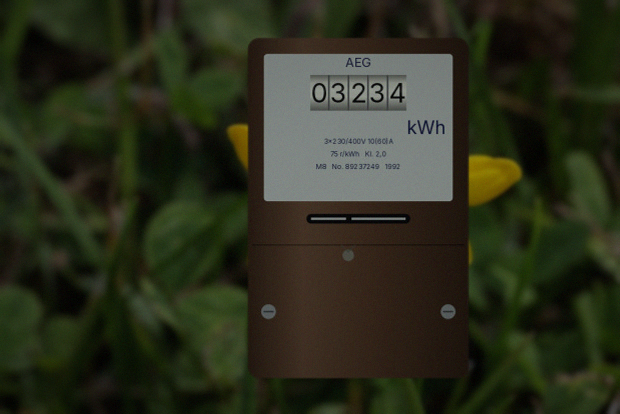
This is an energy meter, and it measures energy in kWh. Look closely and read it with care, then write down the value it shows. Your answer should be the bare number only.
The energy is 3234
